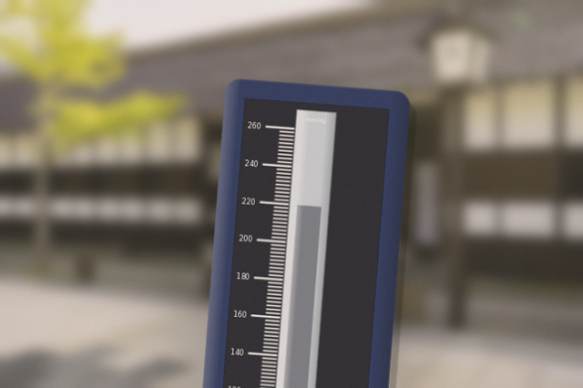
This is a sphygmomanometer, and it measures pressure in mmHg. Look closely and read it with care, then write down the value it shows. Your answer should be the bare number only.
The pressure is 220
